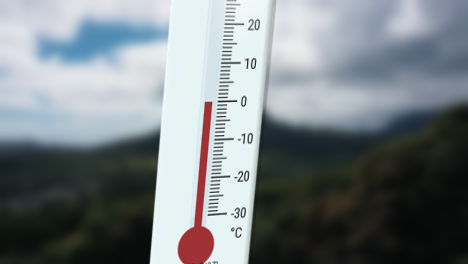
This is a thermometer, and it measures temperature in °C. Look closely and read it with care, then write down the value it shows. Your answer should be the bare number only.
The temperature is 0
